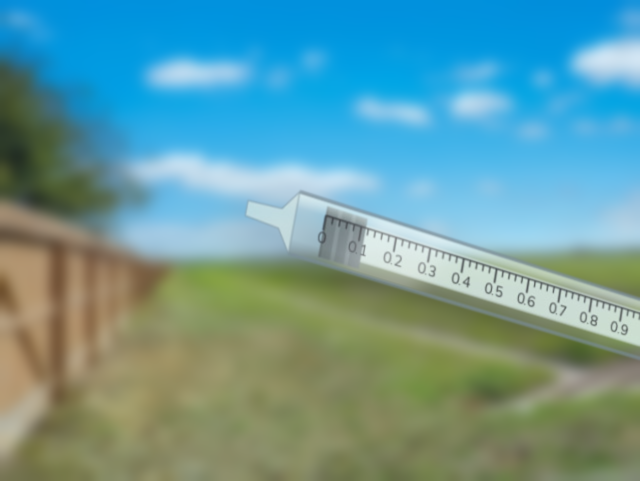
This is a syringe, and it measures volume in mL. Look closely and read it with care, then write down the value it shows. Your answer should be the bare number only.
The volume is 0
